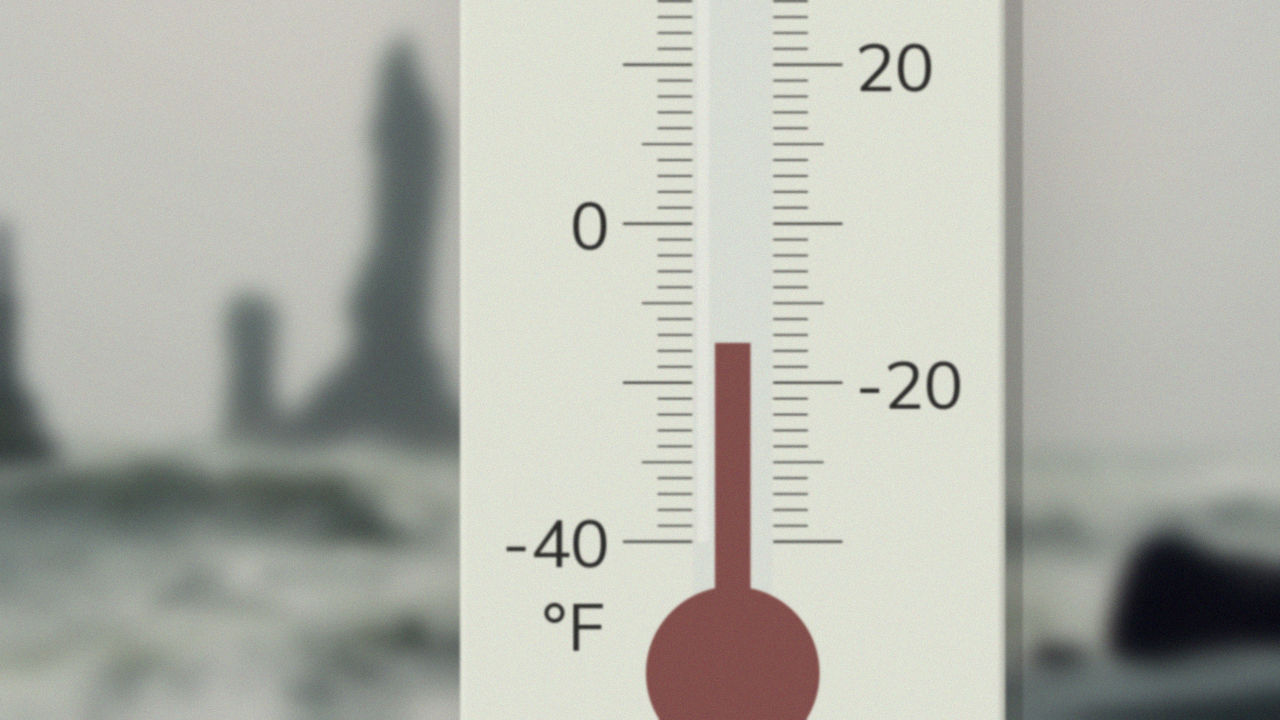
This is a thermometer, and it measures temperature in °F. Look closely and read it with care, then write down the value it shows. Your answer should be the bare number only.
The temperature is -15
